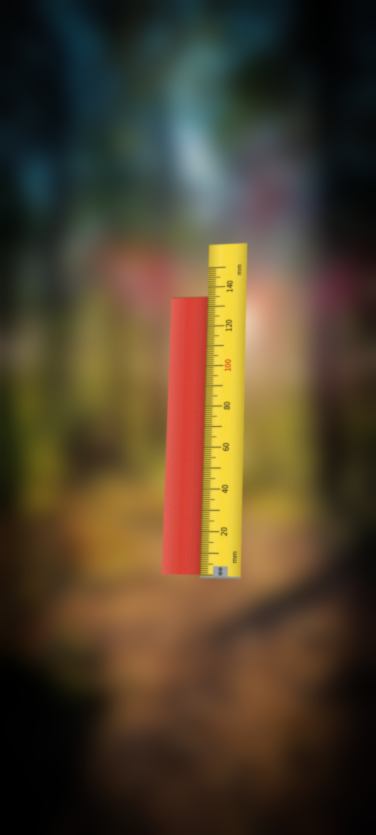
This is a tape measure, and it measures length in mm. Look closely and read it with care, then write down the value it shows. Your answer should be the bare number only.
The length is 135
